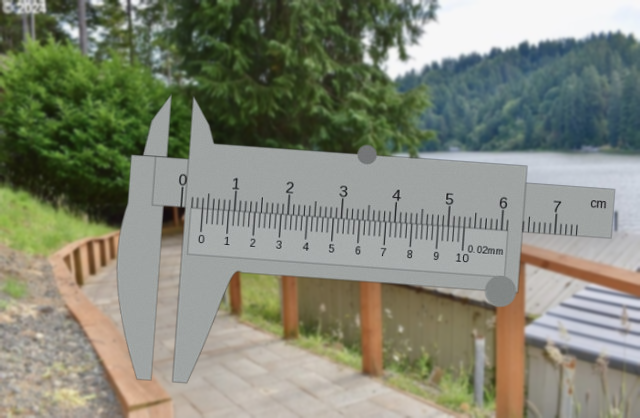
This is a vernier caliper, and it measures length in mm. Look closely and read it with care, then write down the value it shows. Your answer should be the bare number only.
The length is 4.0
